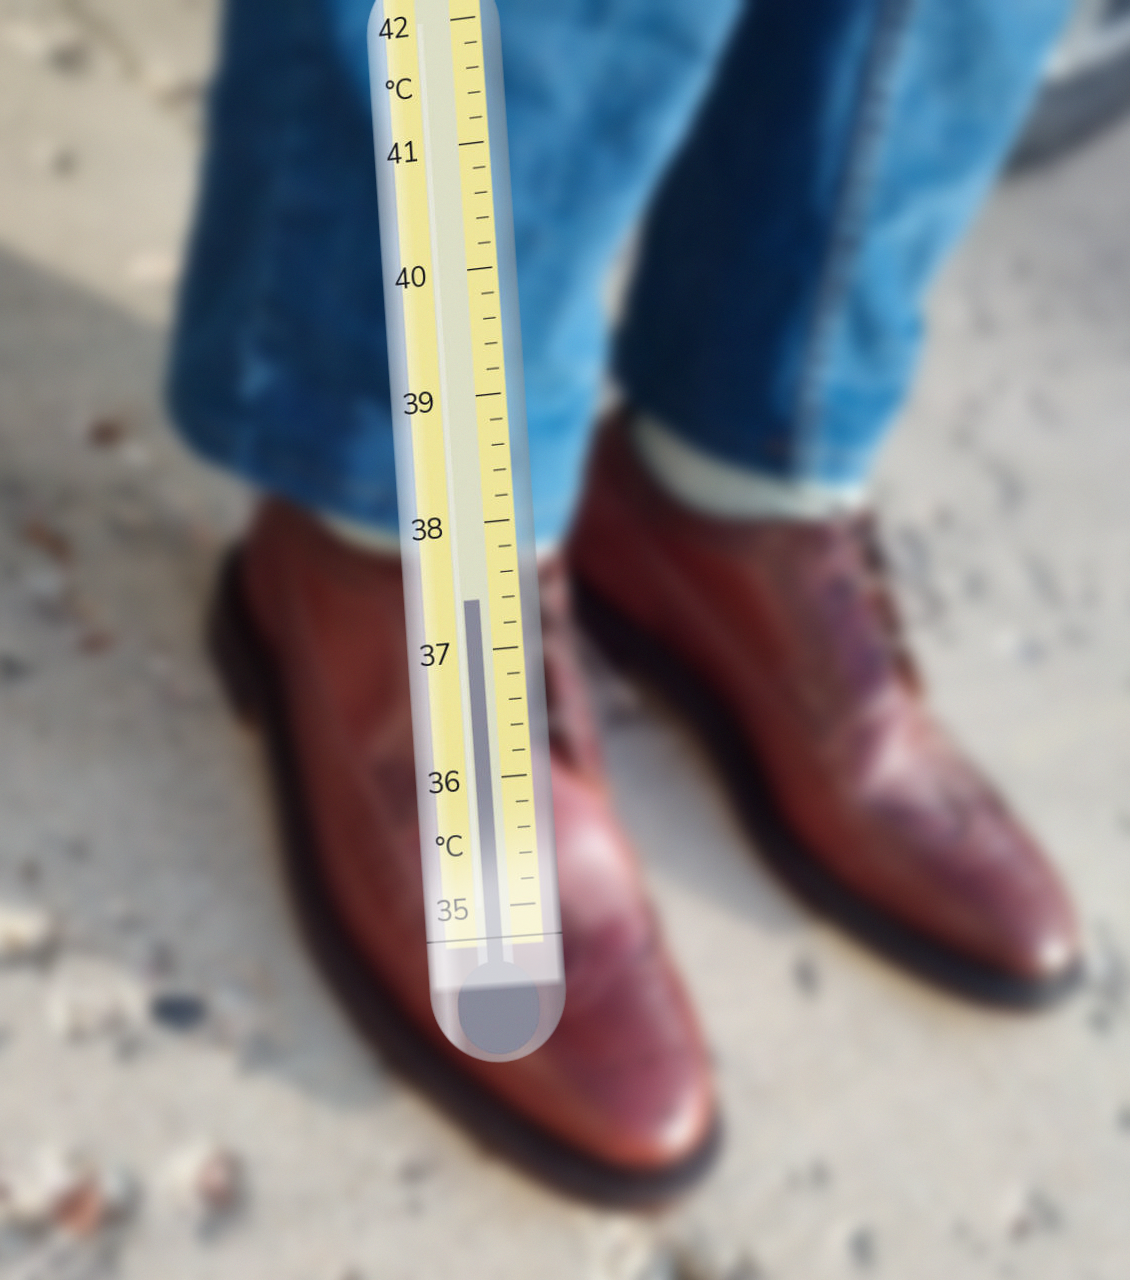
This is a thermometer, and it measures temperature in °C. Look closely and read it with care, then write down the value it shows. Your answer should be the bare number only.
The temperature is 37.4
